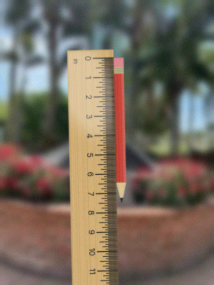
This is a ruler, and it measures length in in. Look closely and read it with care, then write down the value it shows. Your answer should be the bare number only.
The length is 7.5
